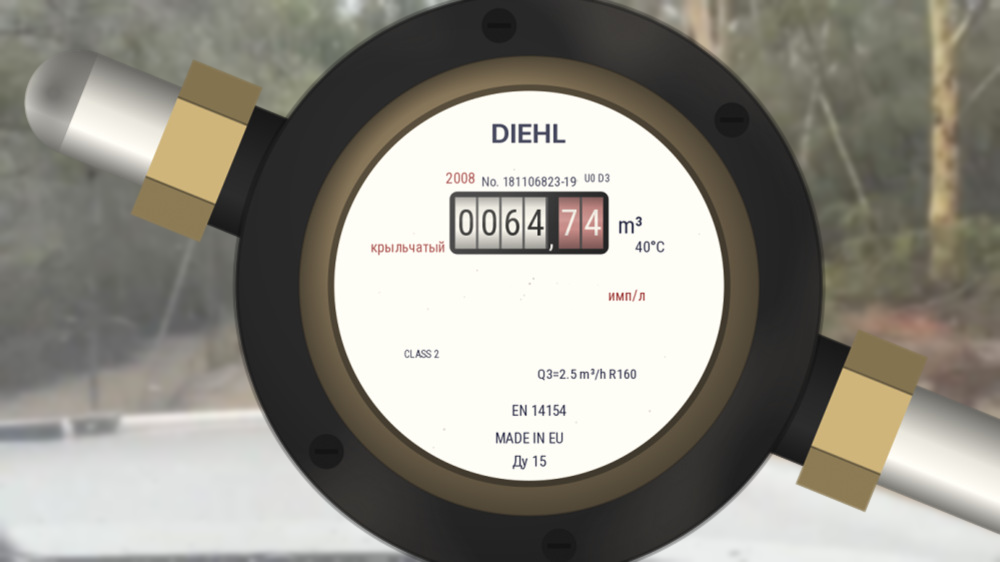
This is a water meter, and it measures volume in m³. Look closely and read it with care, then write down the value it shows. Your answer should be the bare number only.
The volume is 64.74
